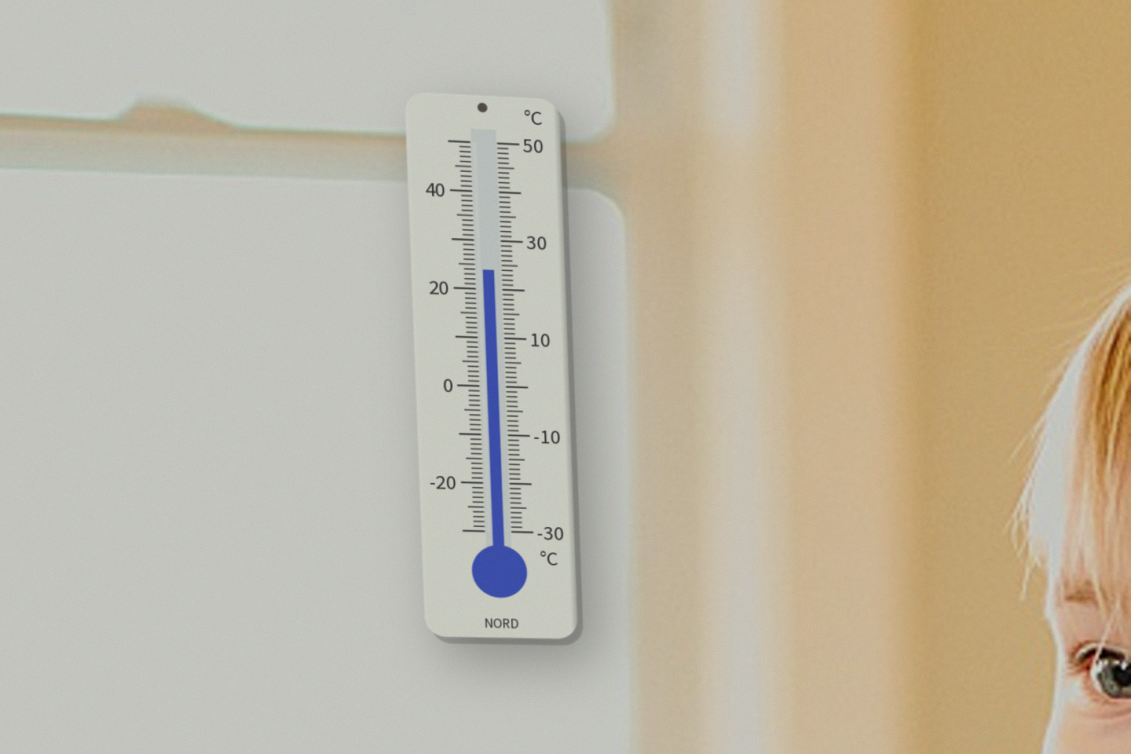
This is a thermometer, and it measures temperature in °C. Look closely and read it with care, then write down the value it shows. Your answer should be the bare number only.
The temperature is 24
